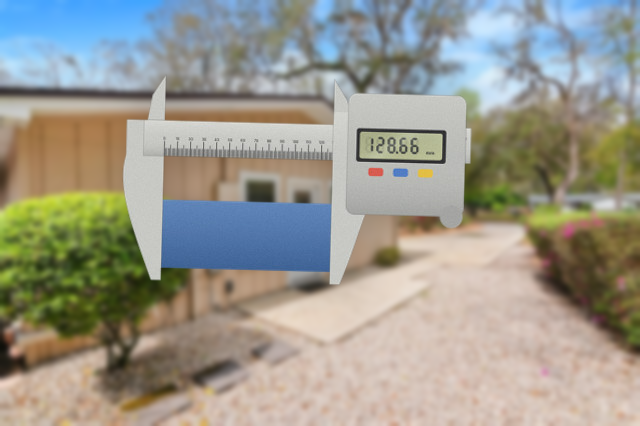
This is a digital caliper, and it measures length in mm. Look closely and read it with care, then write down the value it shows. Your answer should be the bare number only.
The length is 128.66
